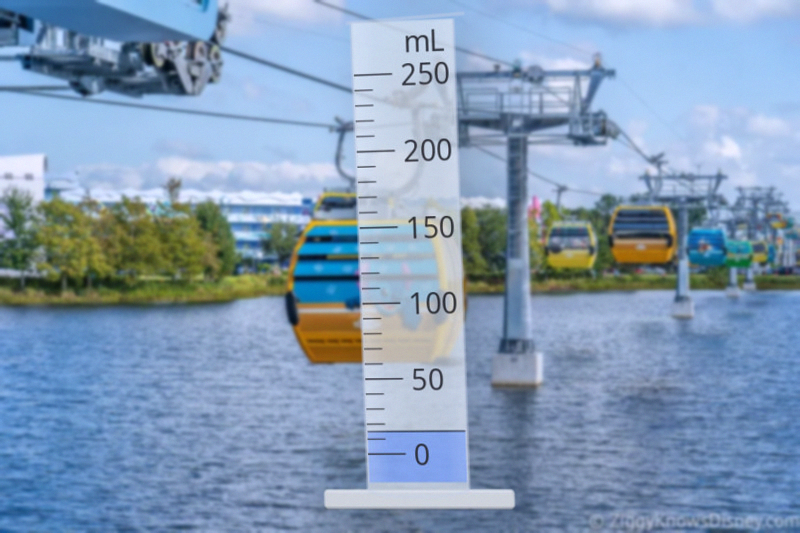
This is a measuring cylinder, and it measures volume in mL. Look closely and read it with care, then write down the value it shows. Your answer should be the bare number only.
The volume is 15
